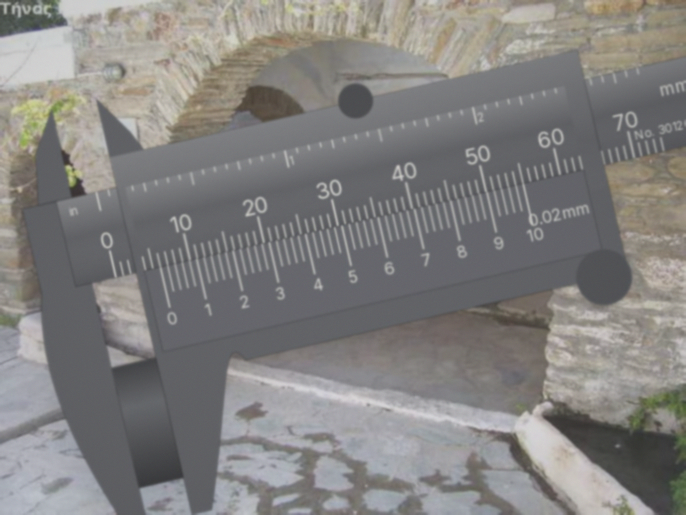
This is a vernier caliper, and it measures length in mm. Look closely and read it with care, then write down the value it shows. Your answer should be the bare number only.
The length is 6.0
